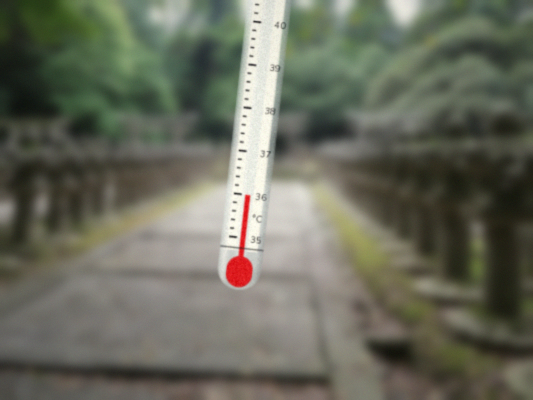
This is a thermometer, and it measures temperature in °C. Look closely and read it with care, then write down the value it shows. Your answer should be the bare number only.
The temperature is 36
